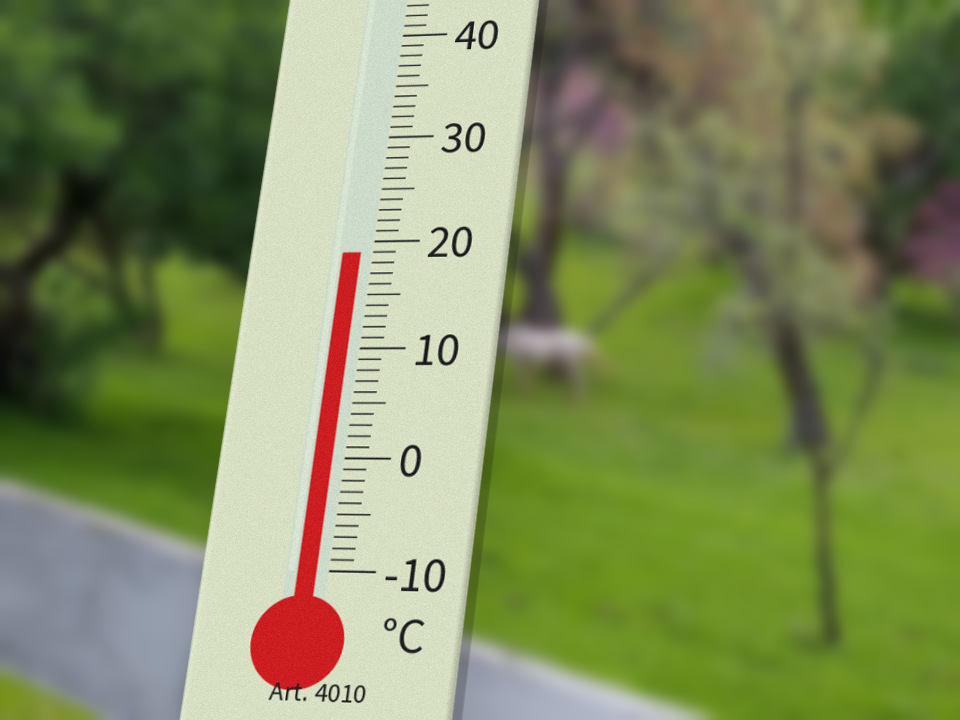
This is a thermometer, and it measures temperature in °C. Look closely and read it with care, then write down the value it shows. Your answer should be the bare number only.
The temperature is 19
